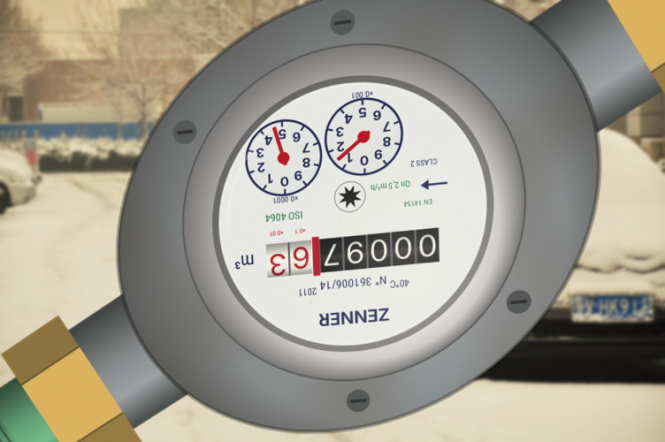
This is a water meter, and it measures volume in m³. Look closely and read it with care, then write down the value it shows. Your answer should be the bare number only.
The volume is 97.6314
